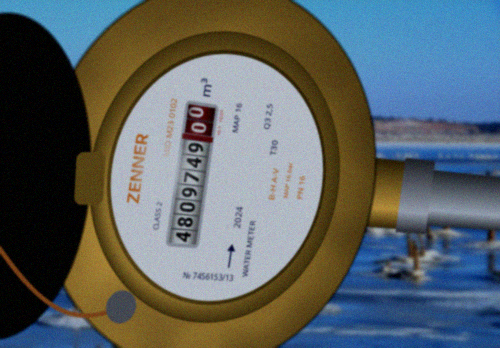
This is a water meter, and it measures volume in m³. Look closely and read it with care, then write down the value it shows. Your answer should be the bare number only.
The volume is 4809749.00
